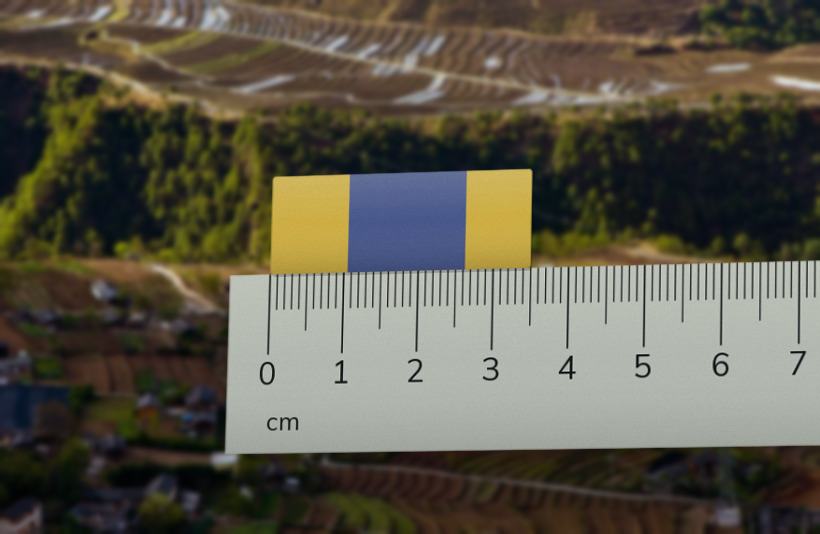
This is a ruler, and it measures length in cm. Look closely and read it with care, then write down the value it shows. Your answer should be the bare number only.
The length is 3.5
